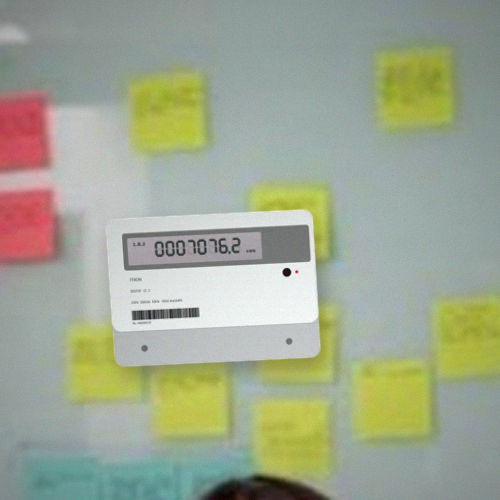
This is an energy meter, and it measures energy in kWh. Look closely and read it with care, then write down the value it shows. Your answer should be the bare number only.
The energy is 7076.2
